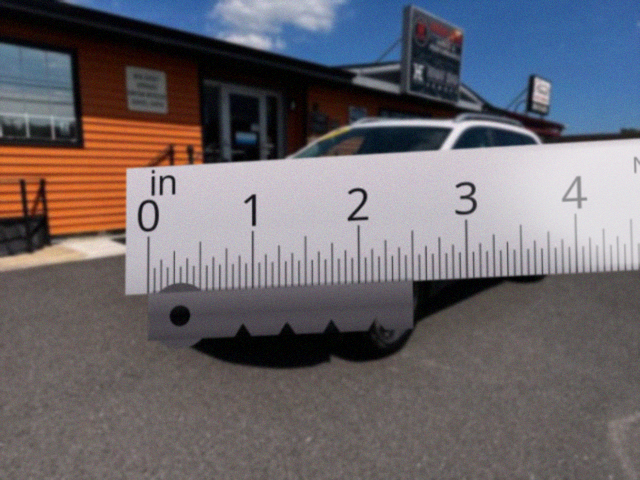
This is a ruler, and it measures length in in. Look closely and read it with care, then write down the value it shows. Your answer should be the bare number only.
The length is 2.5
